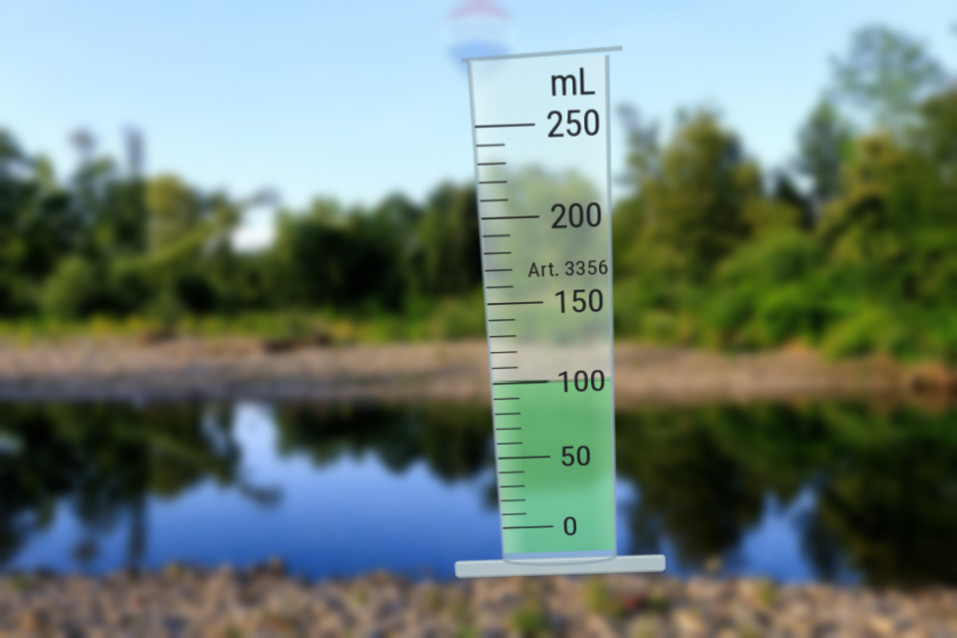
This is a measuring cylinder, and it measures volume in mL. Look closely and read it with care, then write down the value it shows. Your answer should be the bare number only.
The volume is 100
